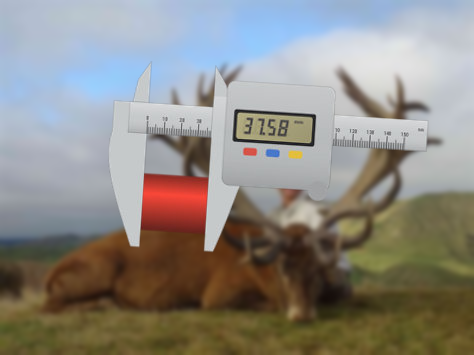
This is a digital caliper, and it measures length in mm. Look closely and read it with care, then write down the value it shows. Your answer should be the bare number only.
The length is 37.58
